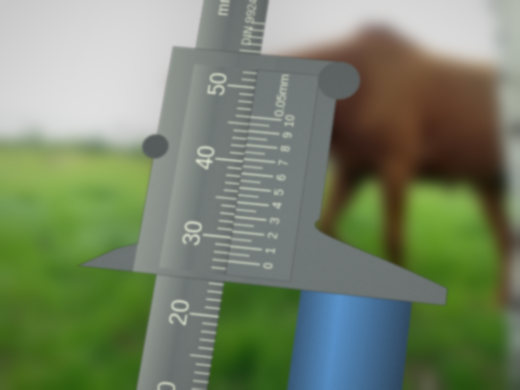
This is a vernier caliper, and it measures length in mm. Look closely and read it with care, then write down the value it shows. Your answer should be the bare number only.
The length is 27.0
